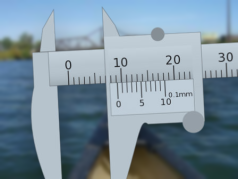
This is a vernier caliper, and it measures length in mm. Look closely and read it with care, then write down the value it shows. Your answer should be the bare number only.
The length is 9.2
